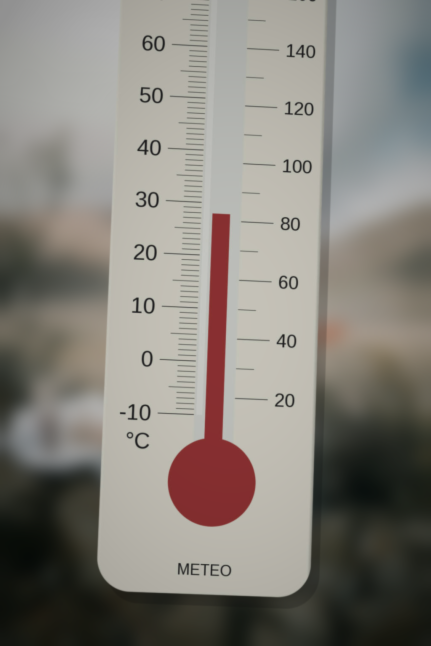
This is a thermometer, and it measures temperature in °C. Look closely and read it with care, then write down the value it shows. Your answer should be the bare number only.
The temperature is 28
